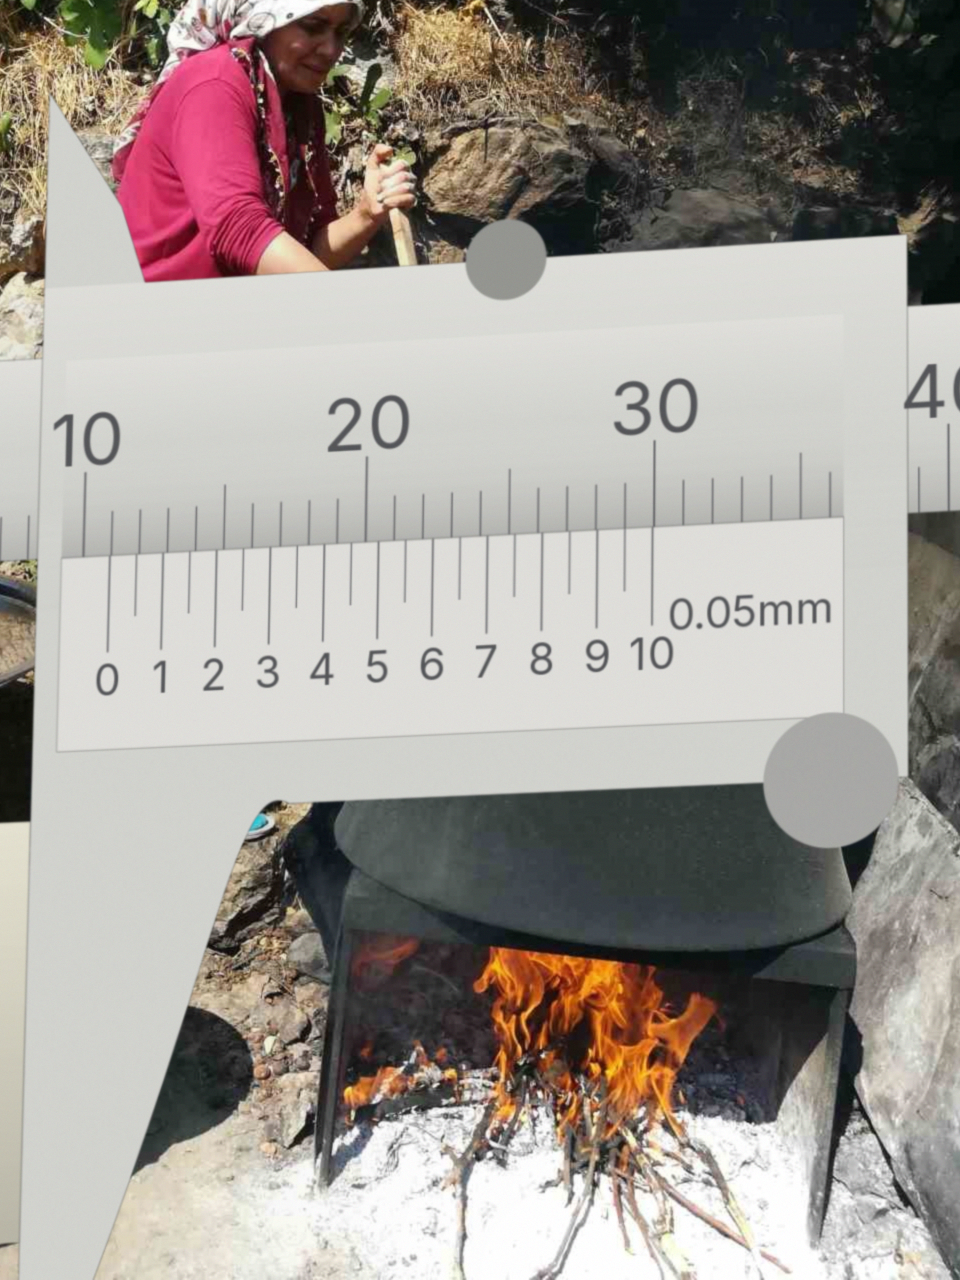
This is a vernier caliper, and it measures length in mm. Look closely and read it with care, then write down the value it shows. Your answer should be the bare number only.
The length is 10.95
